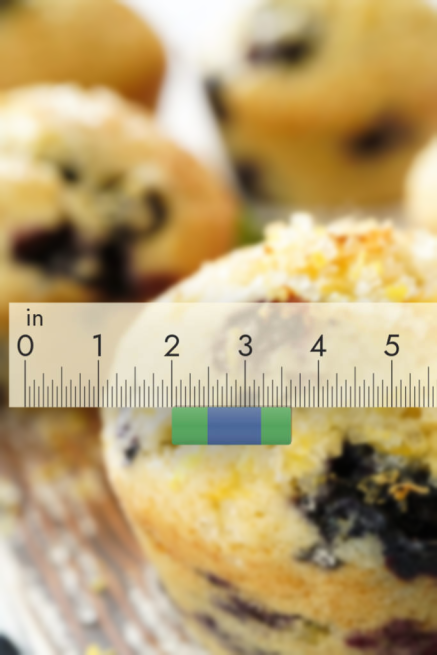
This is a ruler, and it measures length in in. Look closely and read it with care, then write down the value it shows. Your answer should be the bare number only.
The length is 1.625
